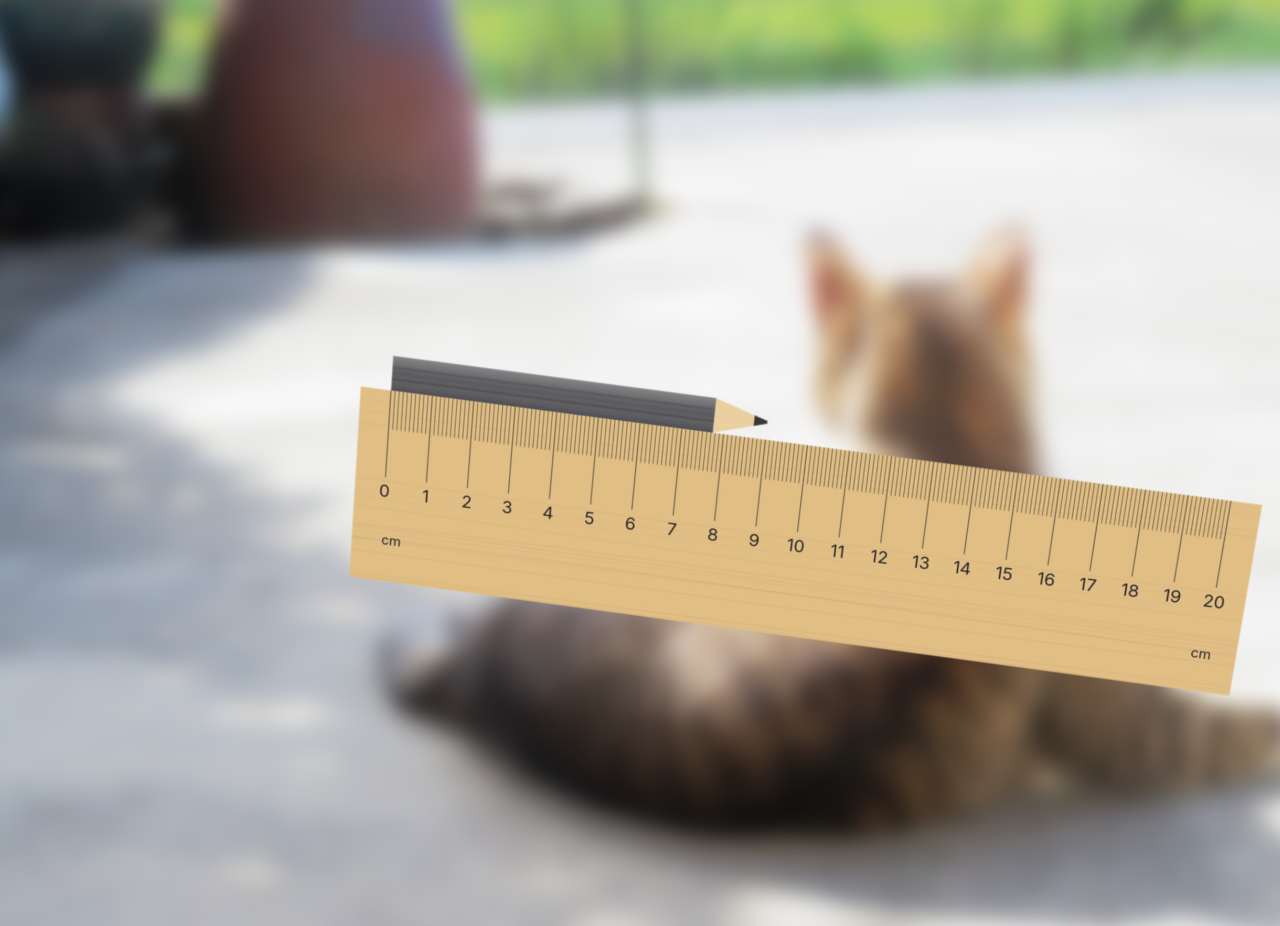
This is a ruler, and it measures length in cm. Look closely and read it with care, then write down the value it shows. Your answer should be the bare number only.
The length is 9
